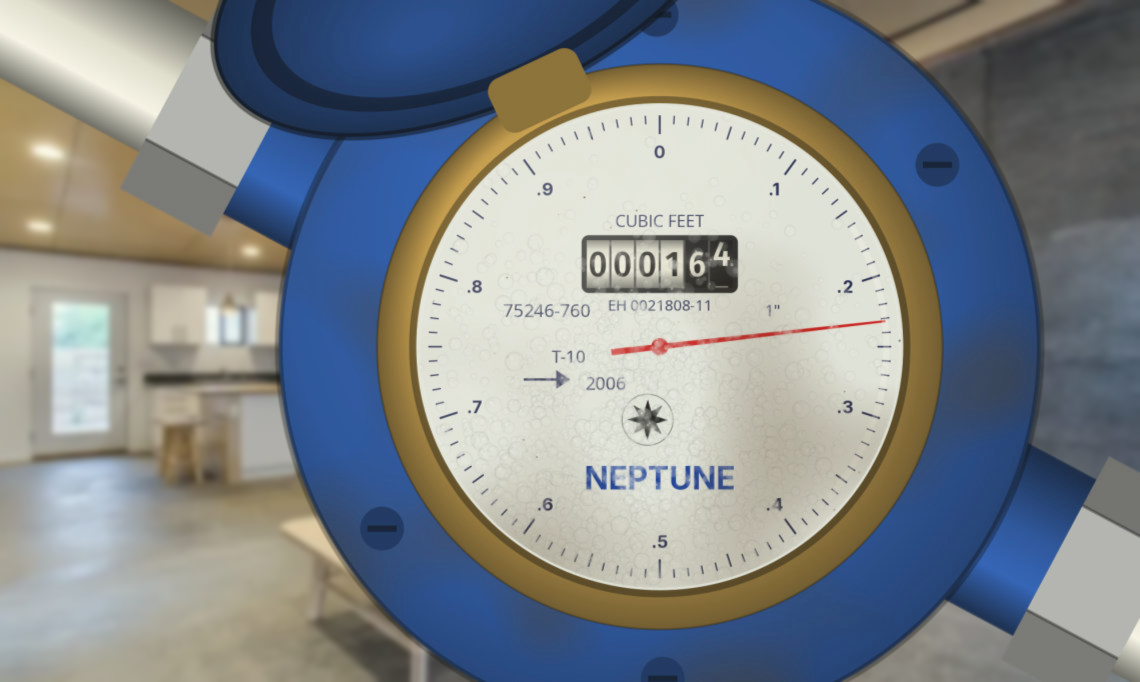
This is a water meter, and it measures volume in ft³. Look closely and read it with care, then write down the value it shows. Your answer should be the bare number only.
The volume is 164.23
